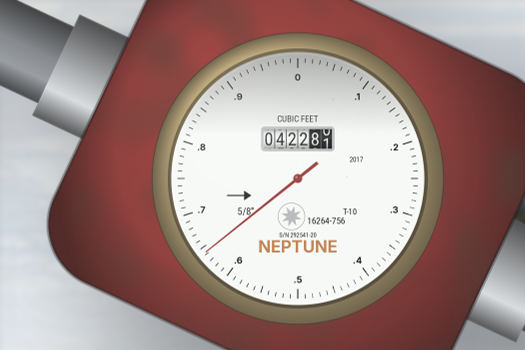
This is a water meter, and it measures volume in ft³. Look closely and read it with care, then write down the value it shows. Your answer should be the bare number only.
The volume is 42280.64
